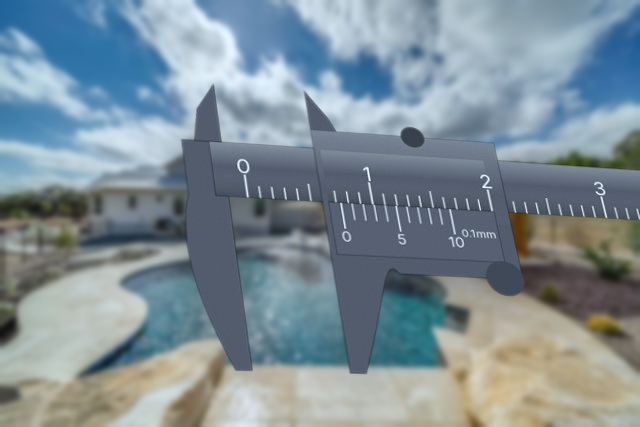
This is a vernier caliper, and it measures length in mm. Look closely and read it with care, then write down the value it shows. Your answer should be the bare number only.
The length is 7.4
